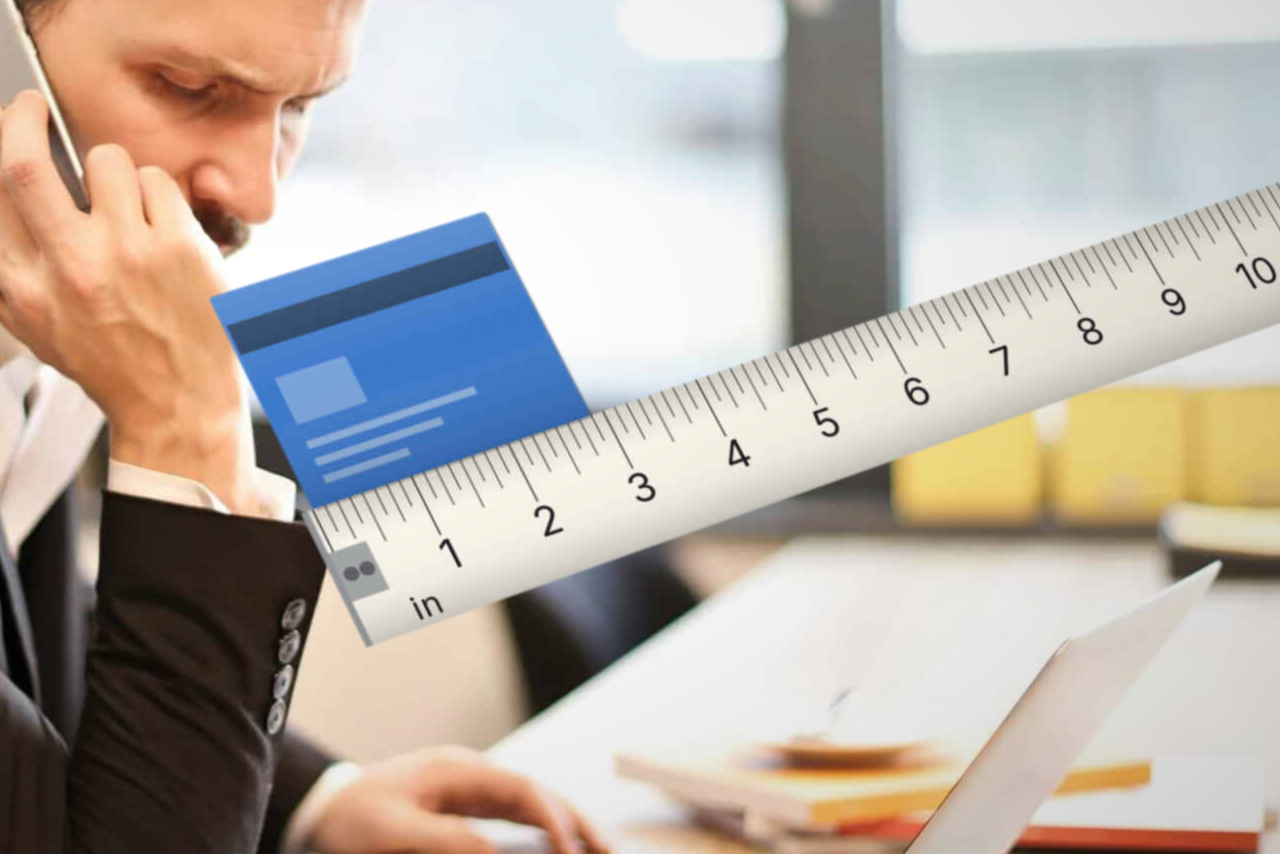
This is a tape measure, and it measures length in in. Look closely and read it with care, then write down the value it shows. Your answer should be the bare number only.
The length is 2.875
